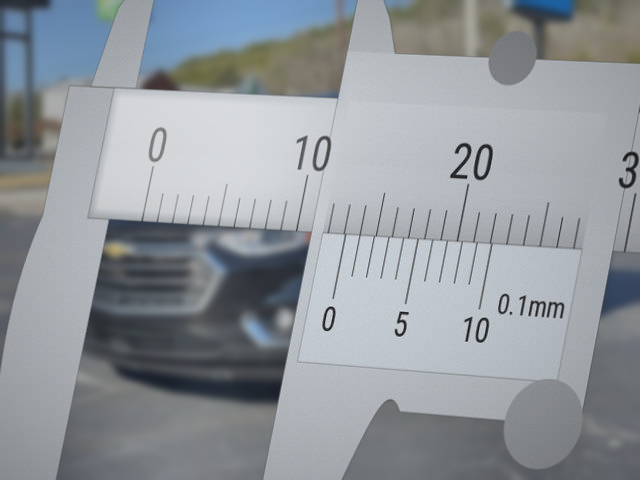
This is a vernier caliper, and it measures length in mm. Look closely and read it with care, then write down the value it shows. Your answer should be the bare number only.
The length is 13.1
